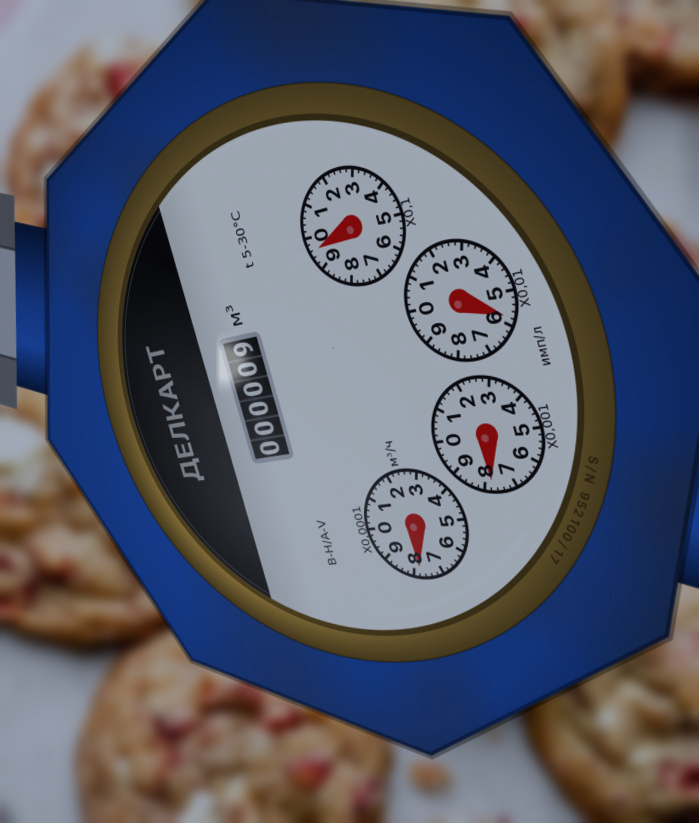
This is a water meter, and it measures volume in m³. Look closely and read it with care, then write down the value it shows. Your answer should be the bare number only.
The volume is 8.9577
